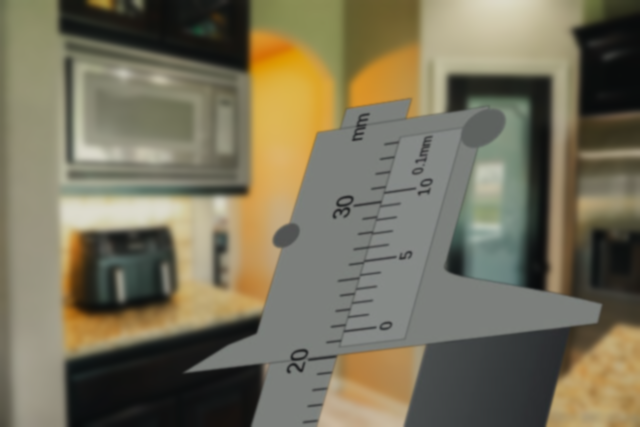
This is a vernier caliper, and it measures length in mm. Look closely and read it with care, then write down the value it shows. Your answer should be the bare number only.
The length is 21.6
